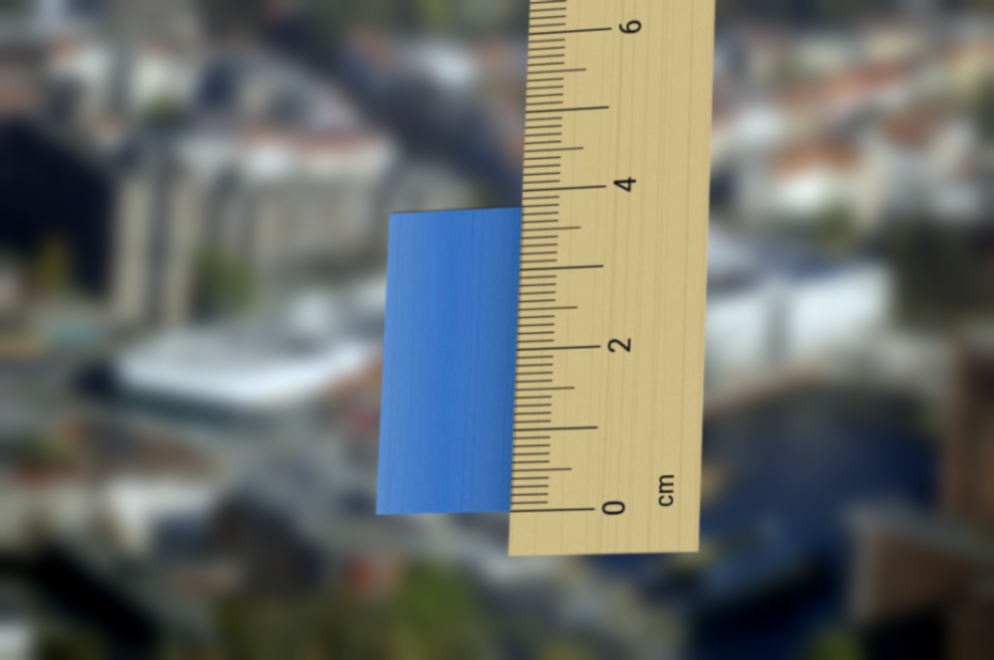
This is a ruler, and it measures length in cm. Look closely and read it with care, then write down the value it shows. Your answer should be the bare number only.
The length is 3.8
